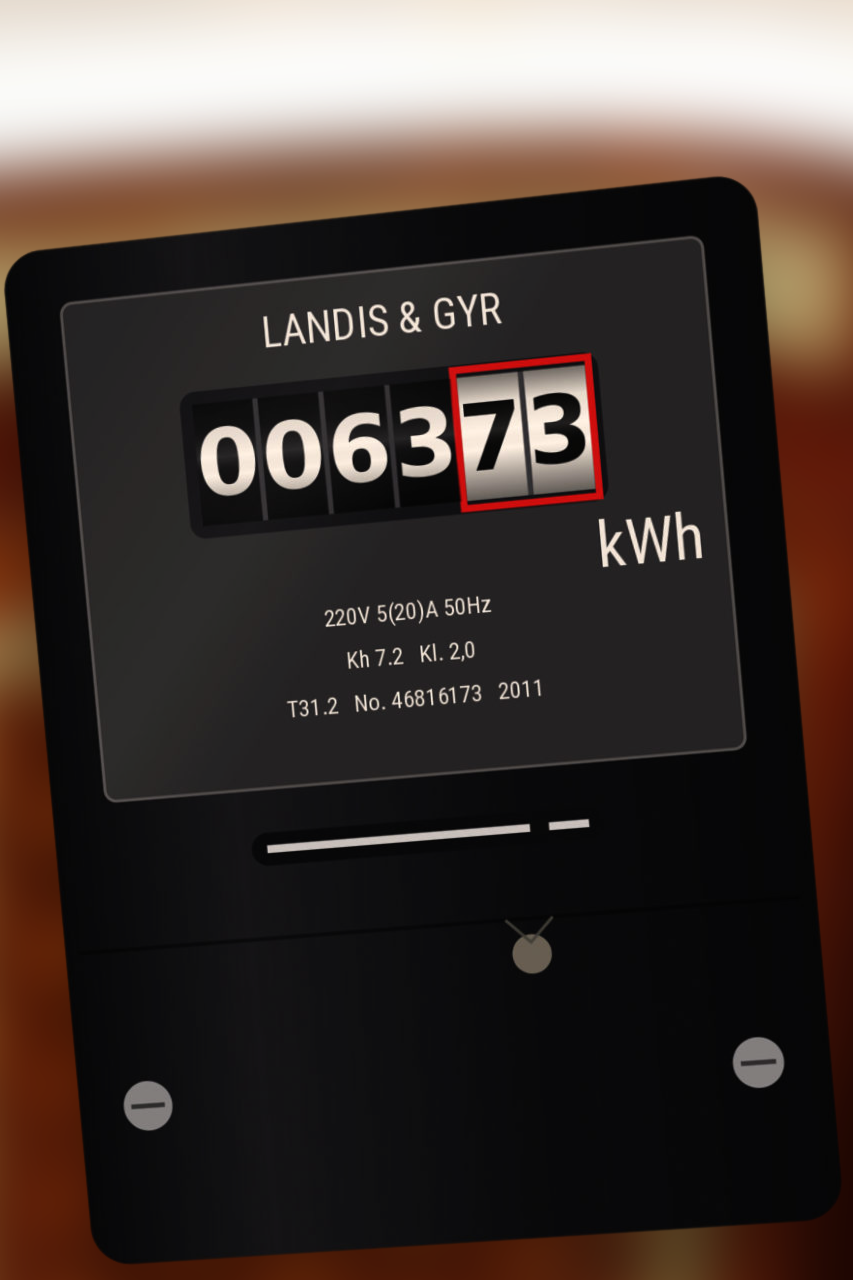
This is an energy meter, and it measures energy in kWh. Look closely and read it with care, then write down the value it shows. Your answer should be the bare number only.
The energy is 63.73
